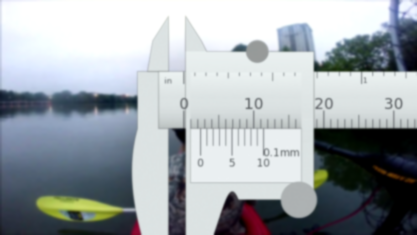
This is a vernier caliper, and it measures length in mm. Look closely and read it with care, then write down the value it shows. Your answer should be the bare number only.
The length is 2.4
